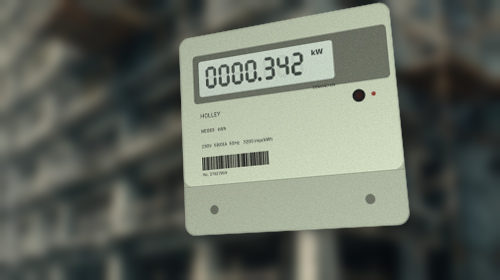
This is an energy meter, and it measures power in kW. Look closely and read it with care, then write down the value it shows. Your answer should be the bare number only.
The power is 0.342
